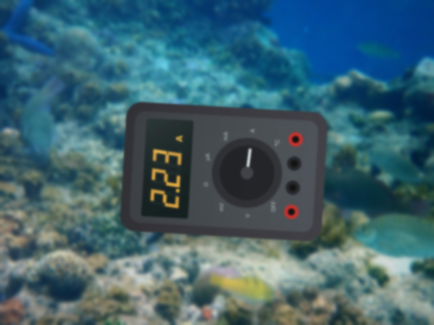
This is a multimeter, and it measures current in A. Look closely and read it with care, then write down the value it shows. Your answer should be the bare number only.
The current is 2.23
